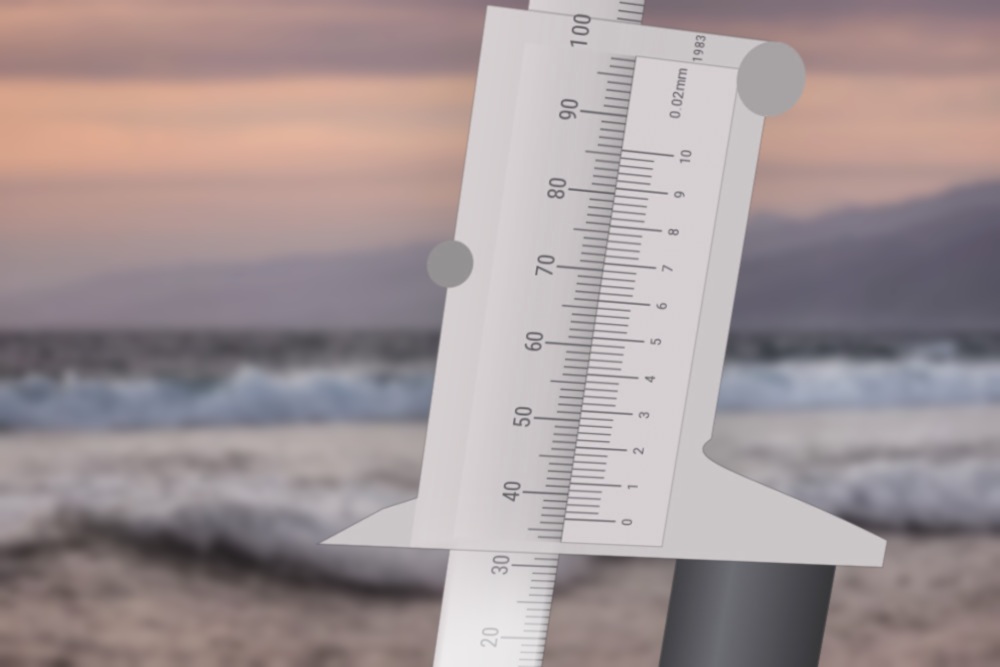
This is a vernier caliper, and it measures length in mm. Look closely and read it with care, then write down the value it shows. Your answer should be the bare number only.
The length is 36.6
